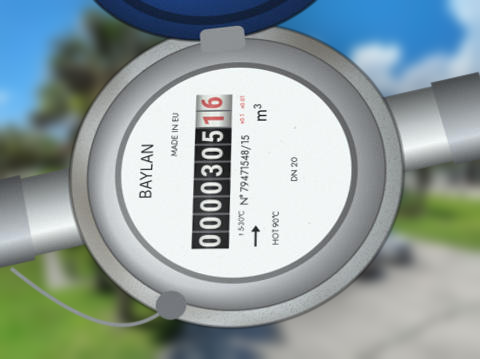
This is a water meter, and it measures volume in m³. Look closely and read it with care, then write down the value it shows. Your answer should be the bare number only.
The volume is 305.16
